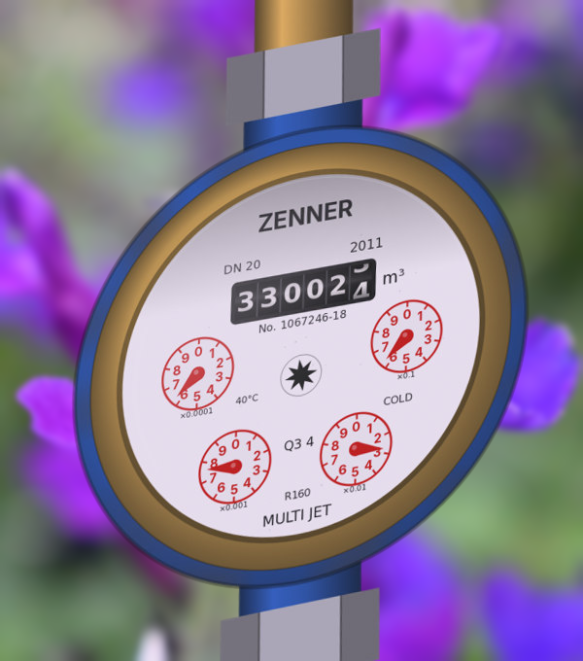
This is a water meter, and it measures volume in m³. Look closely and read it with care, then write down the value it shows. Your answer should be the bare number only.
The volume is 330023.6276
